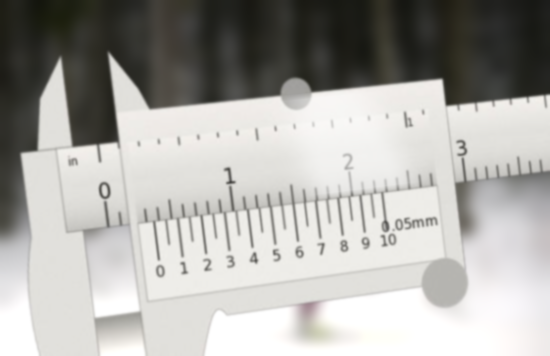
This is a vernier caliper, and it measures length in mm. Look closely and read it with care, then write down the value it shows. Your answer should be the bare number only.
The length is 3.6
